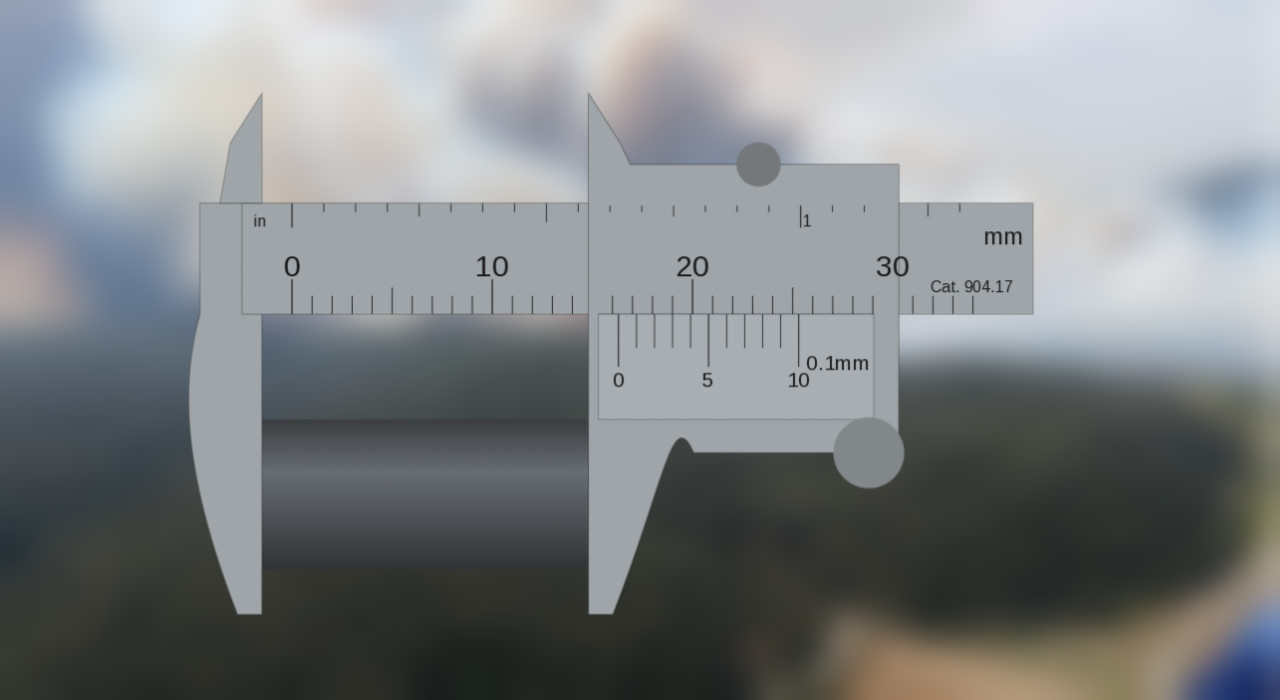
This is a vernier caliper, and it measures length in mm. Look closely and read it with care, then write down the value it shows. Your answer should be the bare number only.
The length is 16.3
